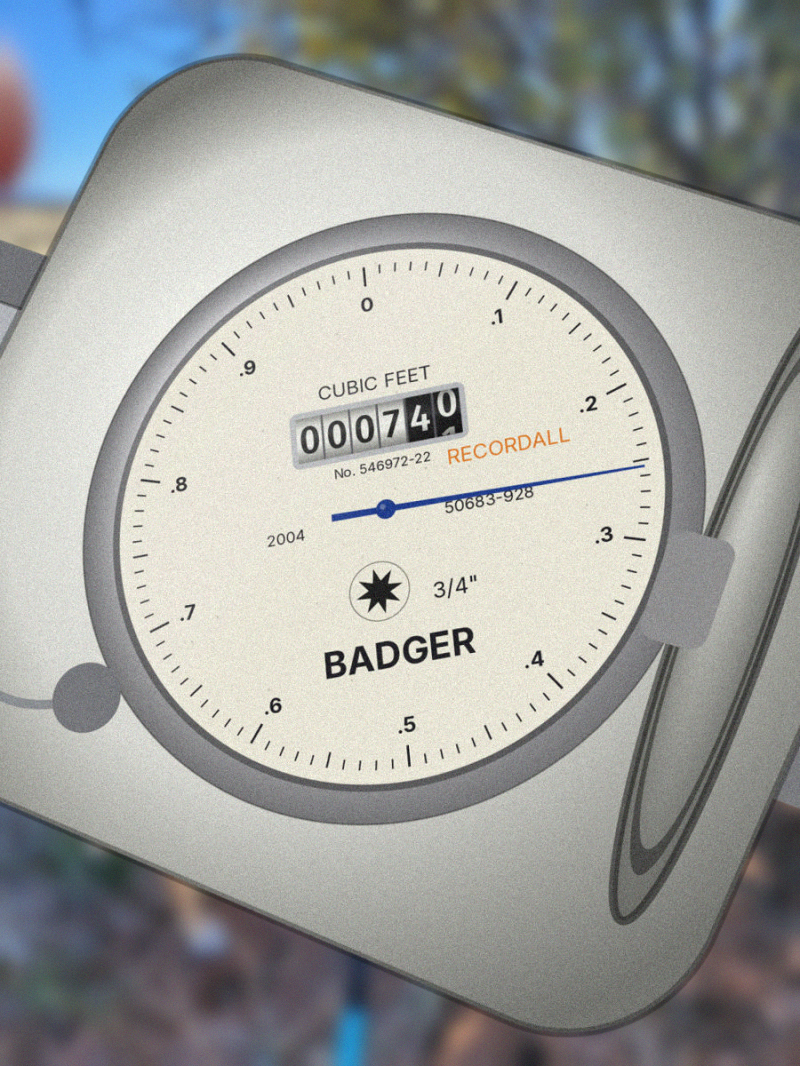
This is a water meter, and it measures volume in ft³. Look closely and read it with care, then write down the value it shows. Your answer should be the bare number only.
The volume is 740.25
